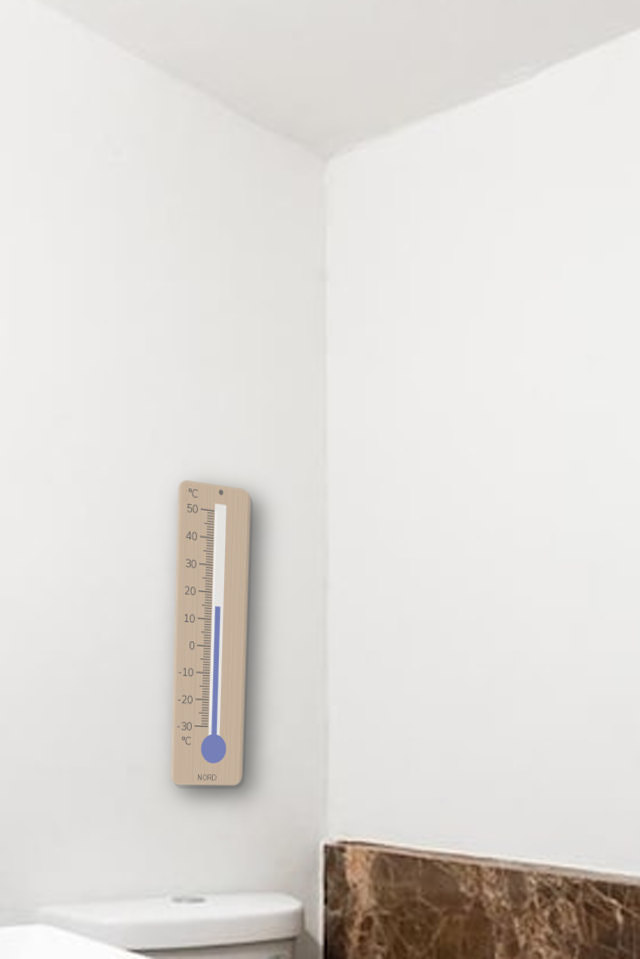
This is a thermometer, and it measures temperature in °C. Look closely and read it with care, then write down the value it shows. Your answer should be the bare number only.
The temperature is 15
